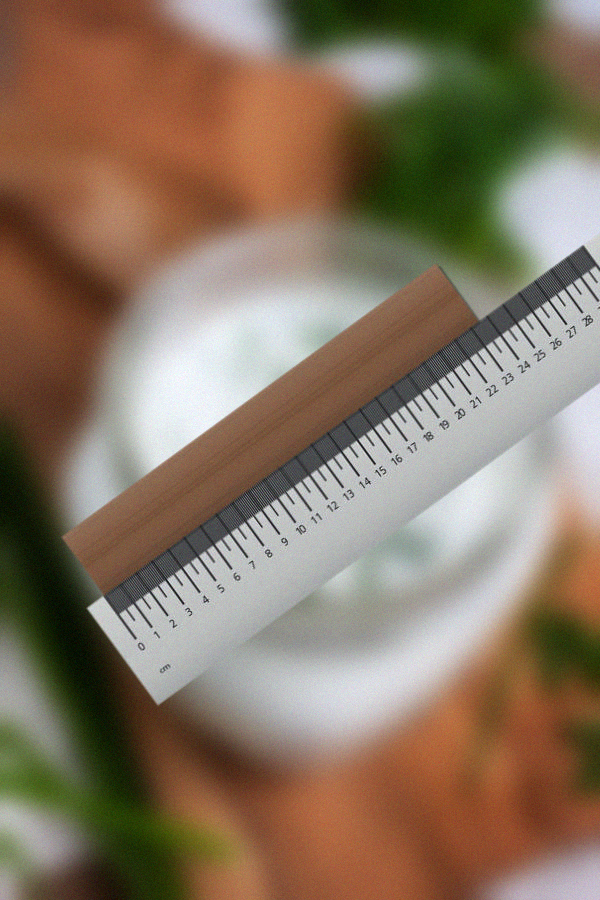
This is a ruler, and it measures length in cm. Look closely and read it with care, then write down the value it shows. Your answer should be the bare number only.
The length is 23.5
